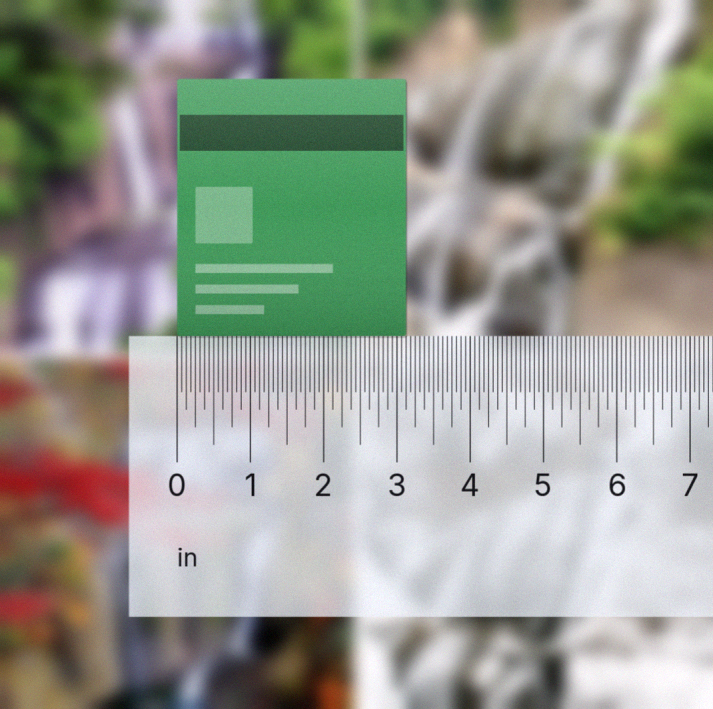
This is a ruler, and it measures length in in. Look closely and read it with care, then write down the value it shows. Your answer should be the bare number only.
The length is 3.125
